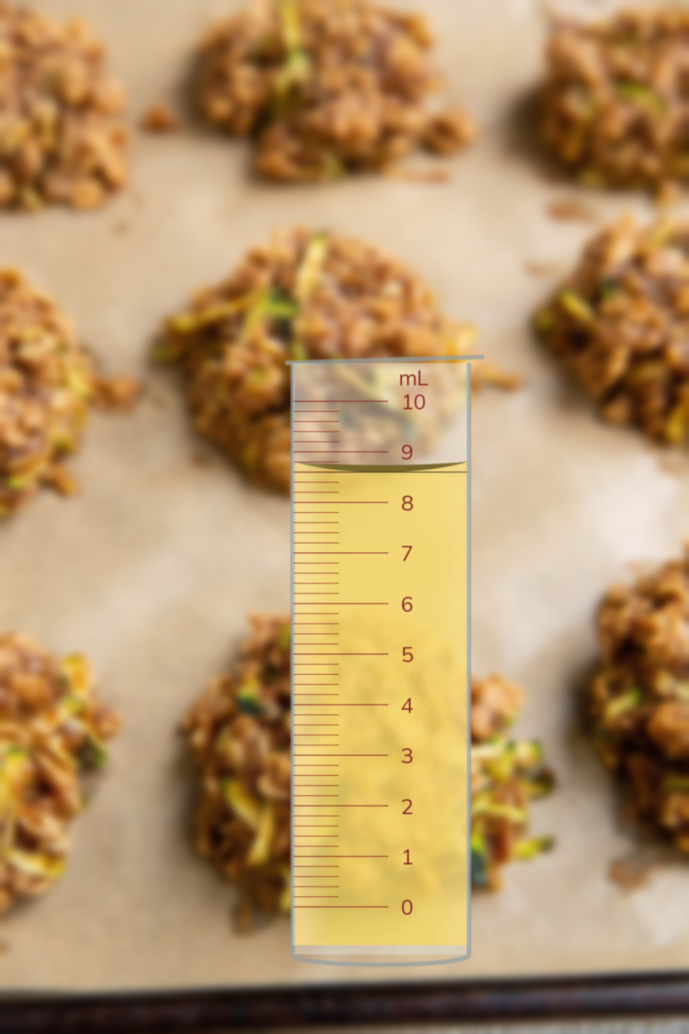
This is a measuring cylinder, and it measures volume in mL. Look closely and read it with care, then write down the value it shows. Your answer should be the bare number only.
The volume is 8.6
